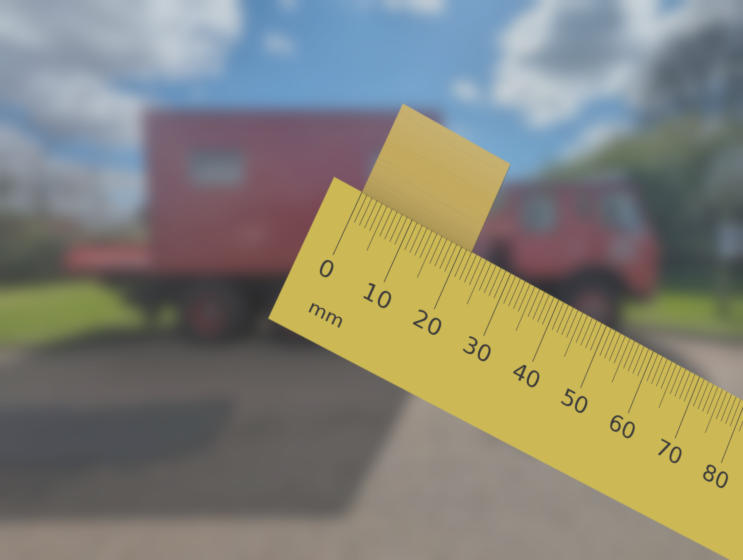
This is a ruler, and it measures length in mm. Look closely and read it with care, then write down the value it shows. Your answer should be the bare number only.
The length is 22
